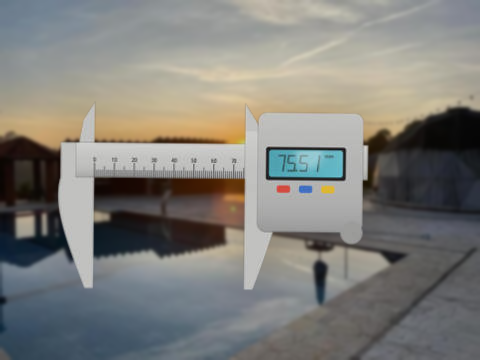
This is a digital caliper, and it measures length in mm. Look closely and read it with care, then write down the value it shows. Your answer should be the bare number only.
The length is 75.51
